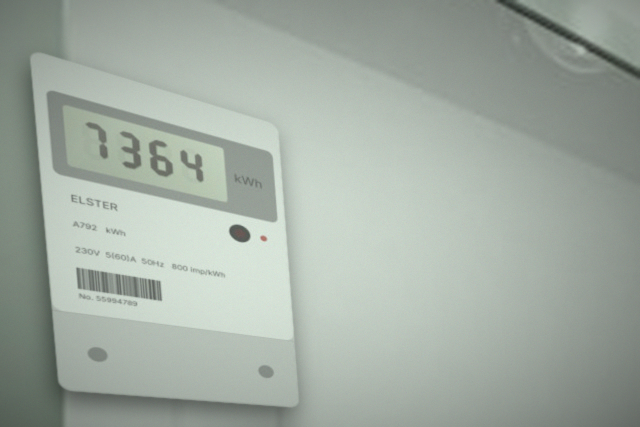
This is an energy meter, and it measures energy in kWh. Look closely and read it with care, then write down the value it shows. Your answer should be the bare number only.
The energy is 7364
